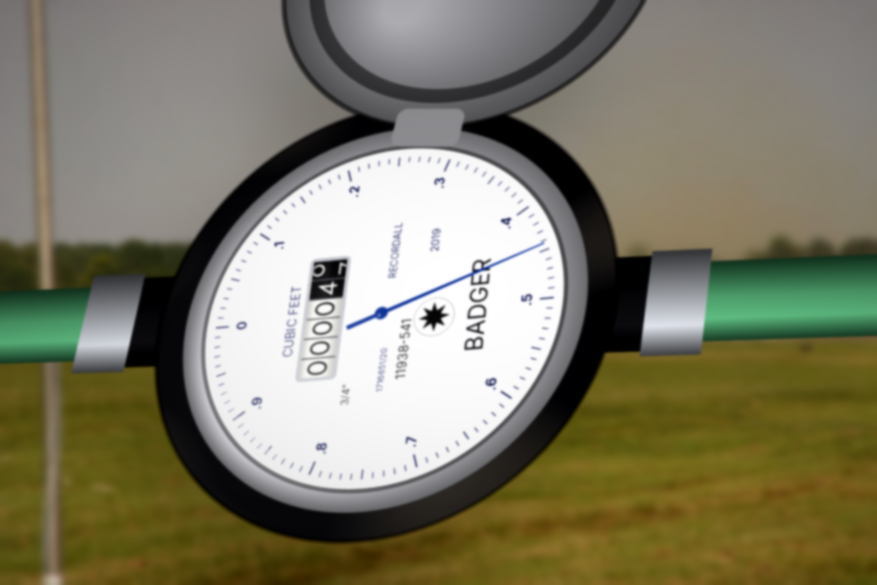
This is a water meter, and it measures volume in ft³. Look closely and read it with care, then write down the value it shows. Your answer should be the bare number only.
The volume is 46.44
